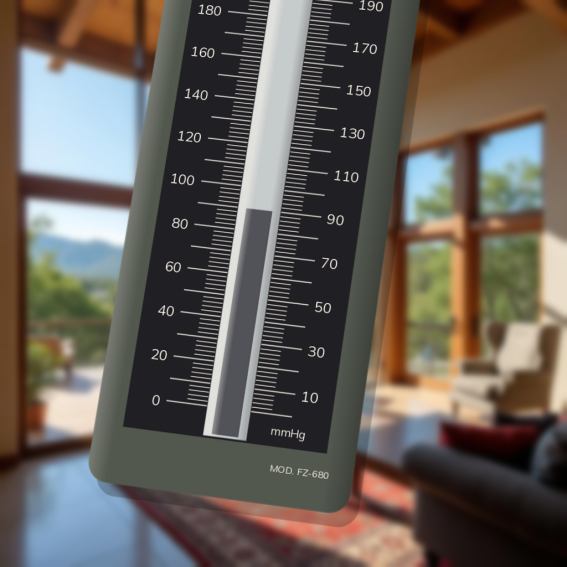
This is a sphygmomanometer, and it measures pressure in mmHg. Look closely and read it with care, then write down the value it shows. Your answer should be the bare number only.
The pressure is 90
